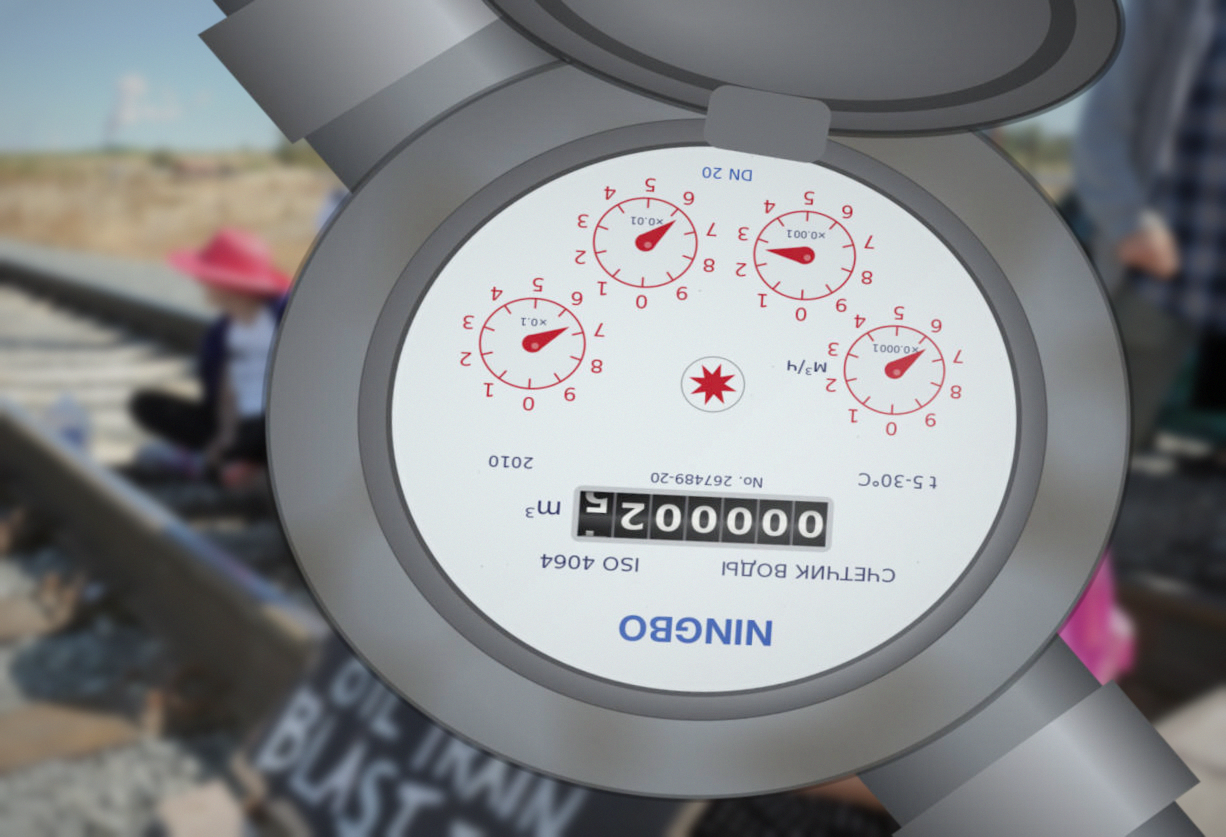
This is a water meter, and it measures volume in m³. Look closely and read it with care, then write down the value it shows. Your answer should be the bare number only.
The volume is 24.6626
